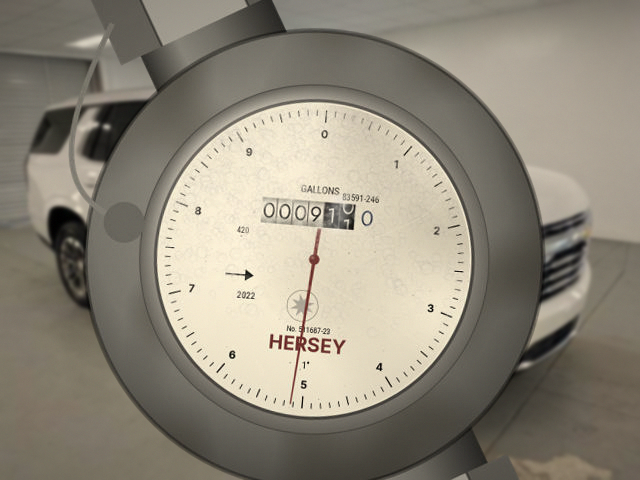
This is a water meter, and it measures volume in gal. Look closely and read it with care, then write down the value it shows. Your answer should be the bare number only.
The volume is 9105.1
